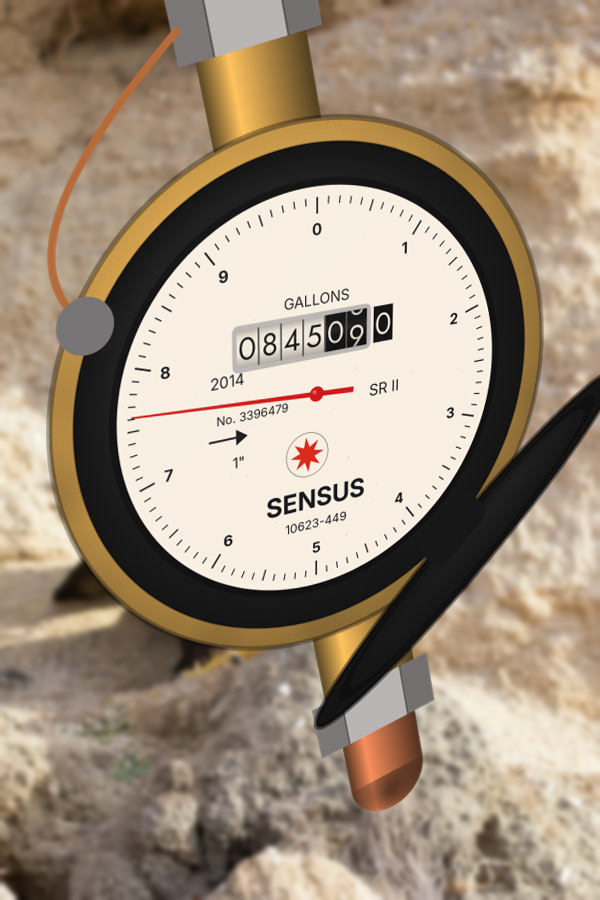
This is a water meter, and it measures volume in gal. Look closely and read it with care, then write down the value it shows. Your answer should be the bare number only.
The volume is 845087.6
